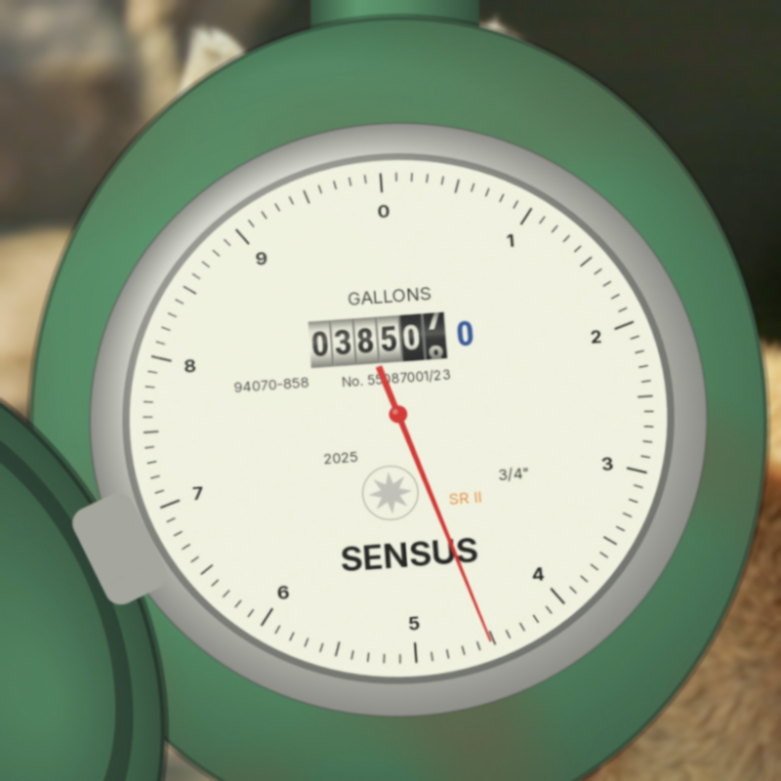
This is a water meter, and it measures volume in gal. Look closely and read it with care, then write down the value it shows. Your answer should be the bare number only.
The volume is 385074.5
